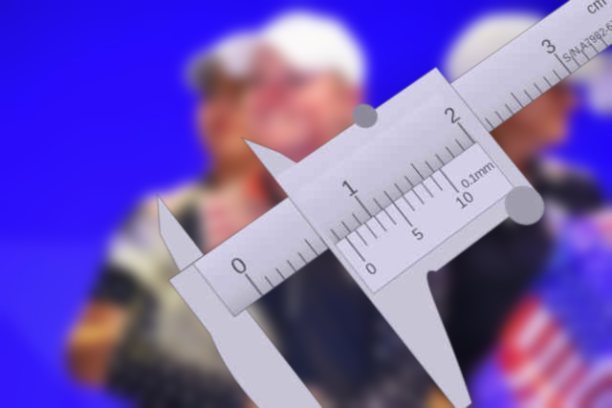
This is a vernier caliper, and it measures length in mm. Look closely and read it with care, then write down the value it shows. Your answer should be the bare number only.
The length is 7.5
